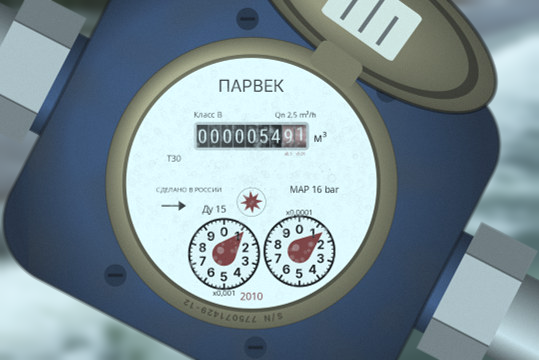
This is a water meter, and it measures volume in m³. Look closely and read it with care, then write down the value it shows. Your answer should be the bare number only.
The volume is 54.9111
